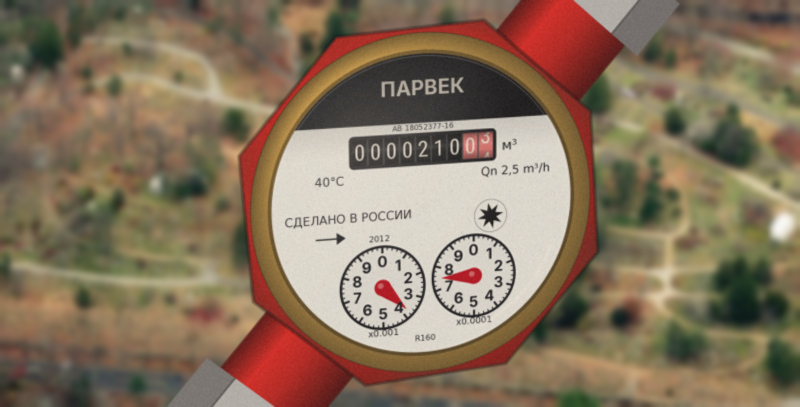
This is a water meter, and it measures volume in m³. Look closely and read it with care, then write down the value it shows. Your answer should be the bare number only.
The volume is 210.0337
